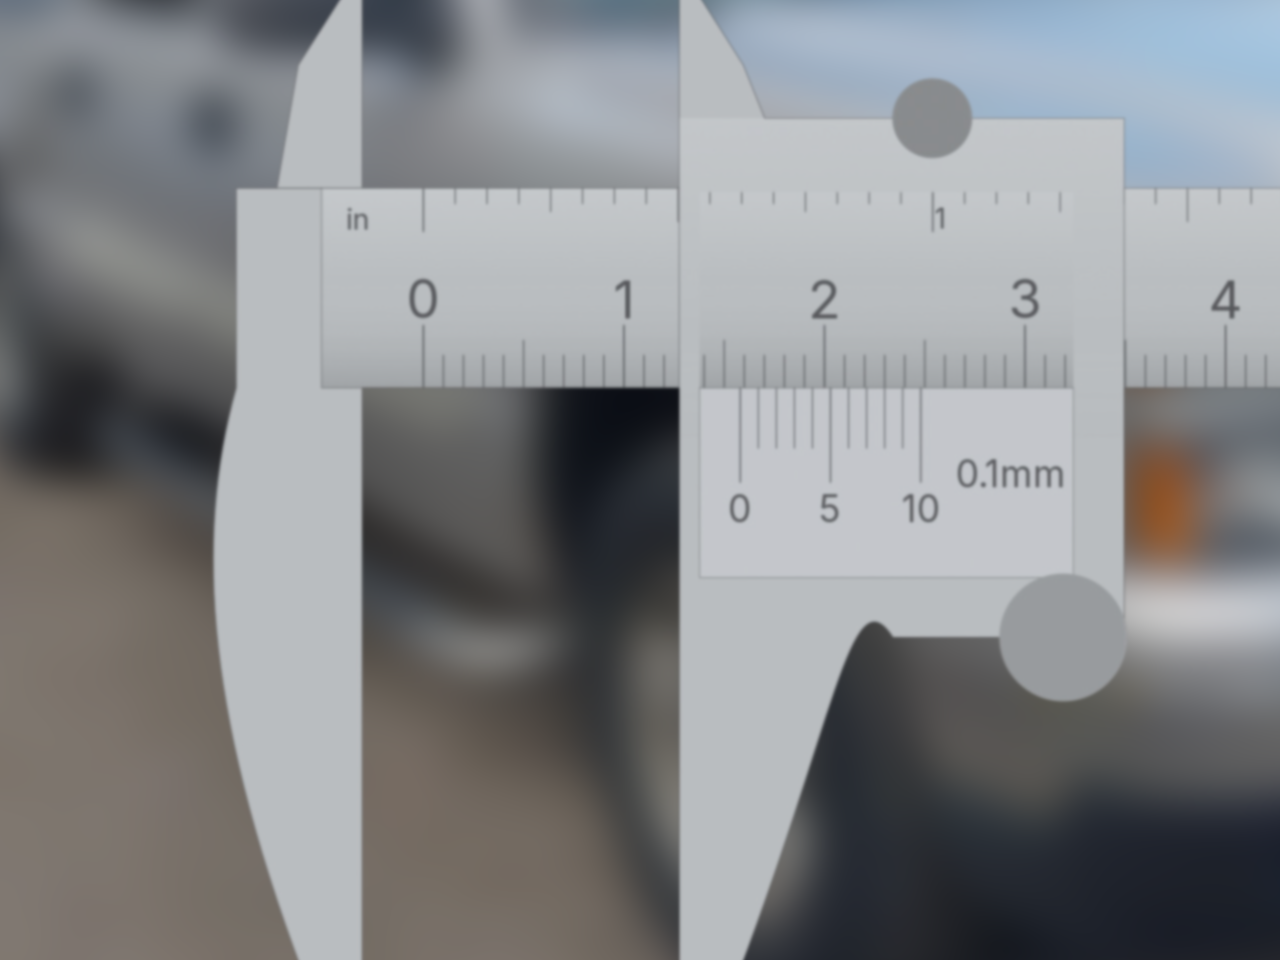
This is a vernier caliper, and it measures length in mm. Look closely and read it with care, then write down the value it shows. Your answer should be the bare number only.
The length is 15.8
